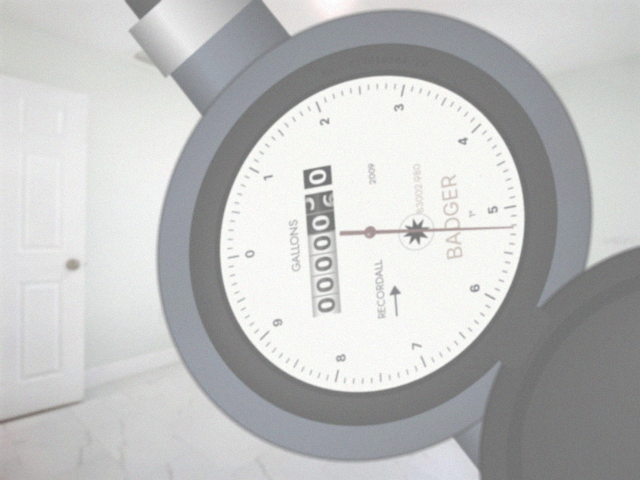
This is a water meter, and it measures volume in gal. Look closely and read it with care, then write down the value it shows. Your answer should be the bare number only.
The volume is 55.2
